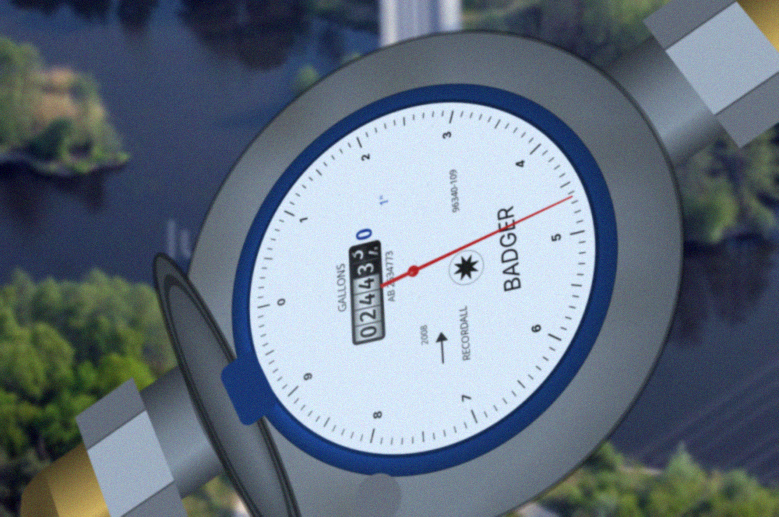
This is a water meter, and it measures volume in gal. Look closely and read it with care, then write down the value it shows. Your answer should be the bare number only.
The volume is 244334.6
